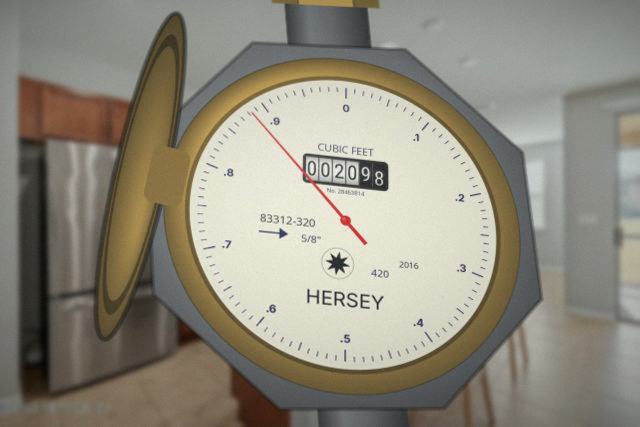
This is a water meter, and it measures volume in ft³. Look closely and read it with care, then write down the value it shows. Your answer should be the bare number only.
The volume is 2097.88
